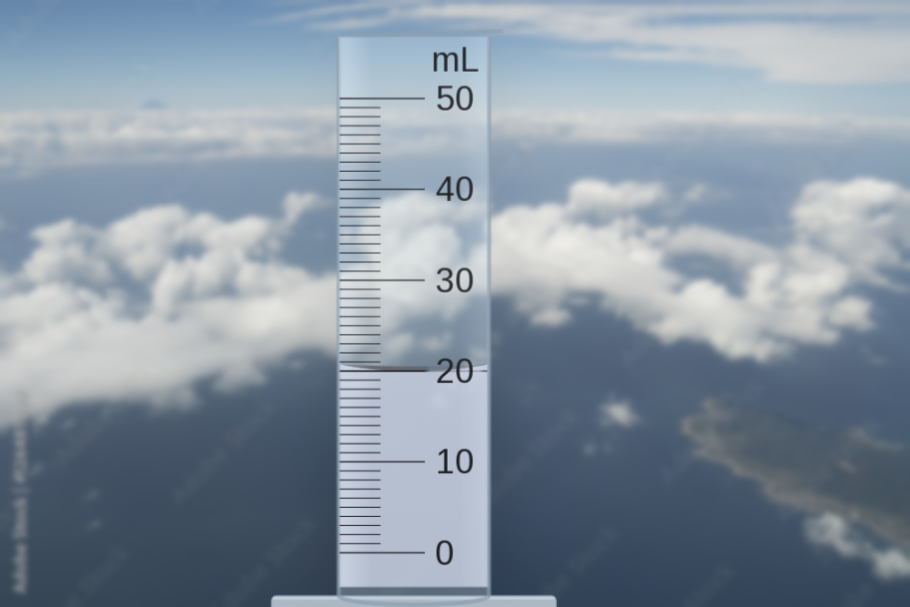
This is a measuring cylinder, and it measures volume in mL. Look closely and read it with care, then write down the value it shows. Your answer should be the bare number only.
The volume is 20
